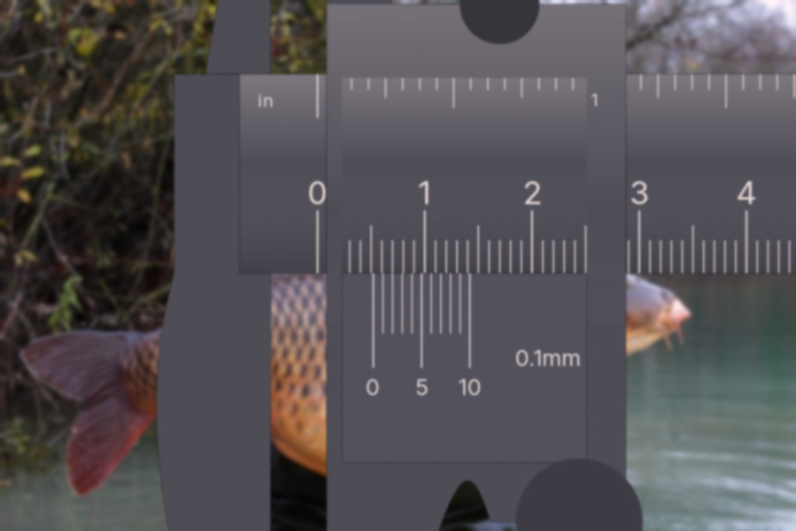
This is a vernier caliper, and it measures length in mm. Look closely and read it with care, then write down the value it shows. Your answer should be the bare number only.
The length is 5.2
